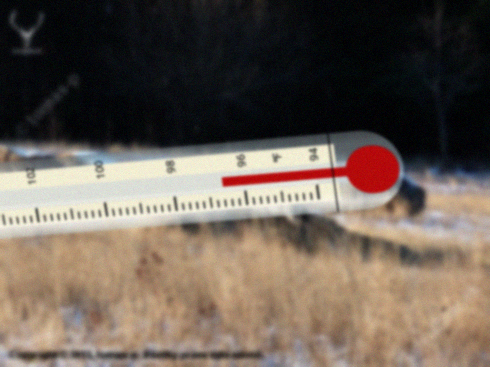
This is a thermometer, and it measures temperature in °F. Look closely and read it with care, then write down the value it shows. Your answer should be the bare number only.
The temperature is 96.6
